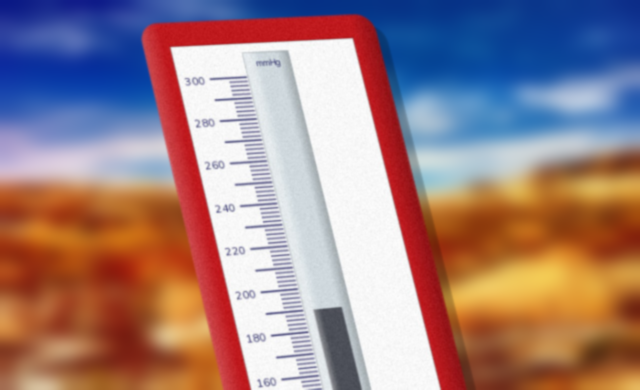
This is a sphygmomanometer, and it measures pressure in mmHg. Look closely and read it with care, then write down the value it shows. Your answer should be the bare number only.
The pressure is 190
